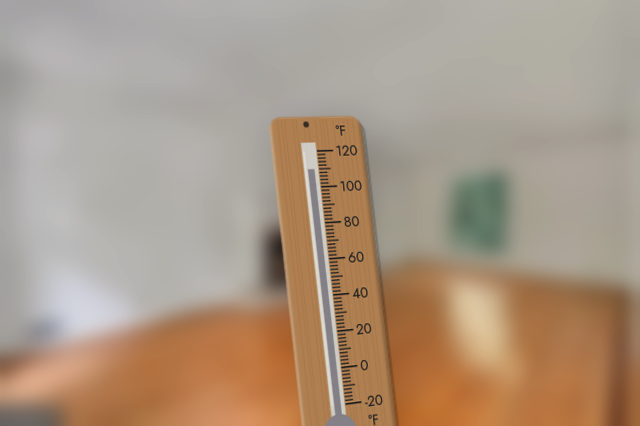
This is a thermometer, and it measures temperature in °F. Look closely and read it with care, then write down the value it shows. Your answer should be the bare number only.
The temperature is 110
